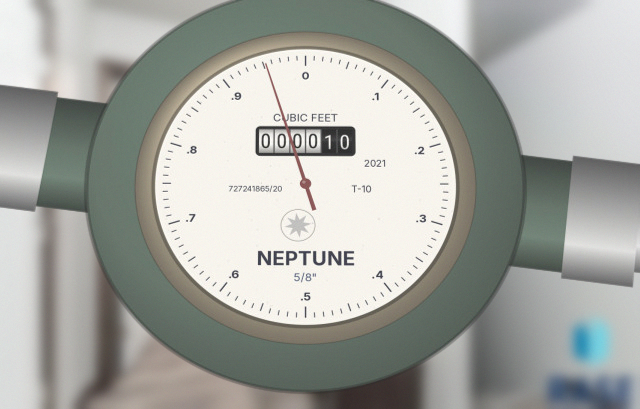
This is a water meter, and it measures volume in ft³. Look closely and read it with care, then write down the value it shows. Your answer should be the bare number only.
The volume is 9.95
